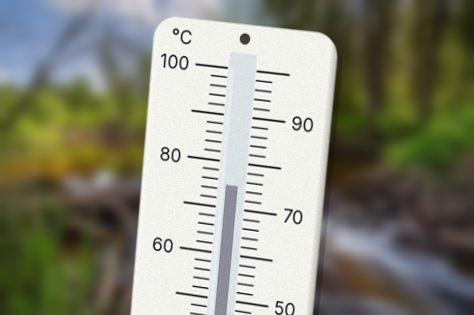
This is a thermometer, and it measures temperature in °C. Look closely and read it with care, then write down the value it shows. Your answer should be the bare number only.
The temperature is 75
